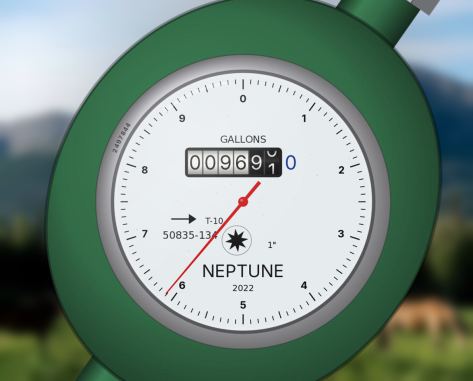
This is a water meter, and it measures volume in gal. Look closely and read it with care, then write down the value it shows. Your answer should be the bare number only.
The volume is 96906.1
